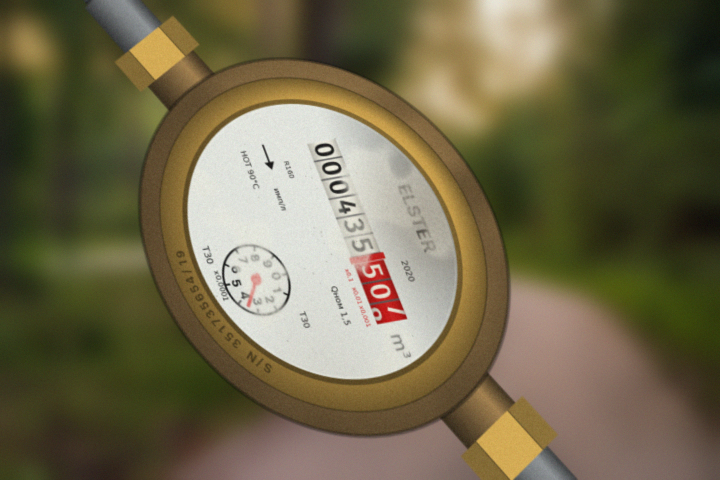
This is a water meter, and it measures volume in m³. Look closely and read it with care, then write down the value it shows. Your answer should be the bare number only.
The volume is 435.5073
